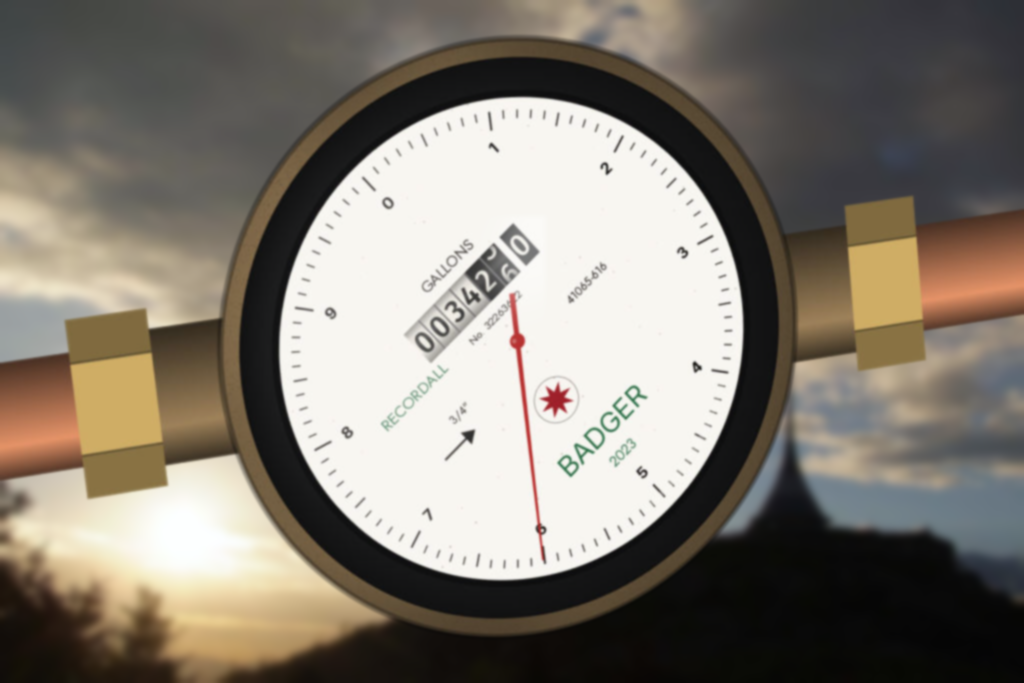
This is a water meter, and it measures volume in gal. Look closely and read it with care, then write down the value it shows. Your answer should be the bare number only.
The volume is 34256.0
